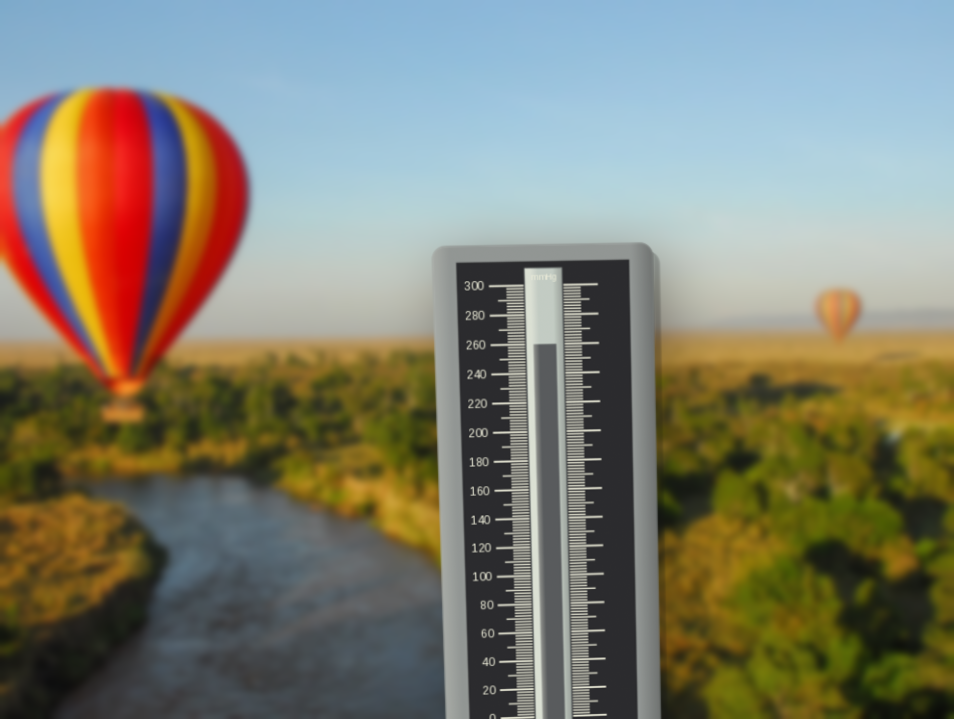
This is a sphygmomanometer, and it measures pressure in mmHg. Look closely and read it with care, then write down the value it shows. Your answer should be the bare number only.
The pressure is 260
